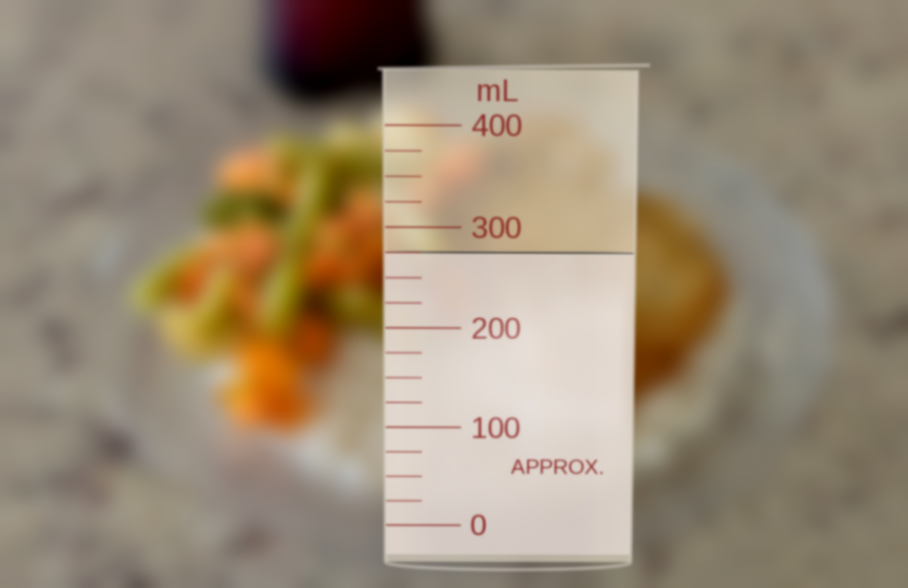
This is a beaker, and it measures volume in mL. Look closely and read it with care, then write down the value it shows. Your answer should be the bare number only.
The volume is 275
